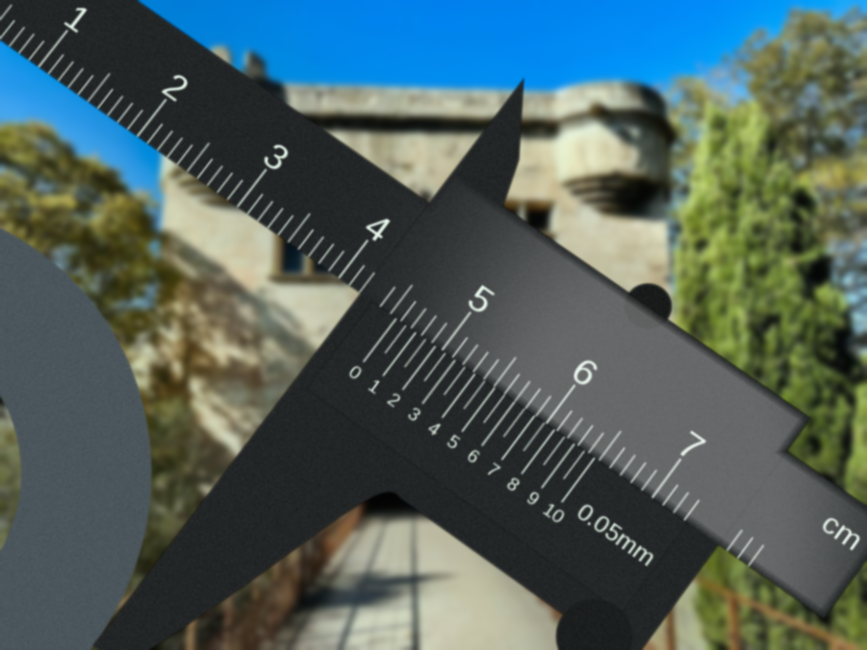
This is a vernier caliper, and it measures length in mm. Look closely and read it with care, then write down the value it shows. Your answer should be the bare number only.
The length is 45.6
